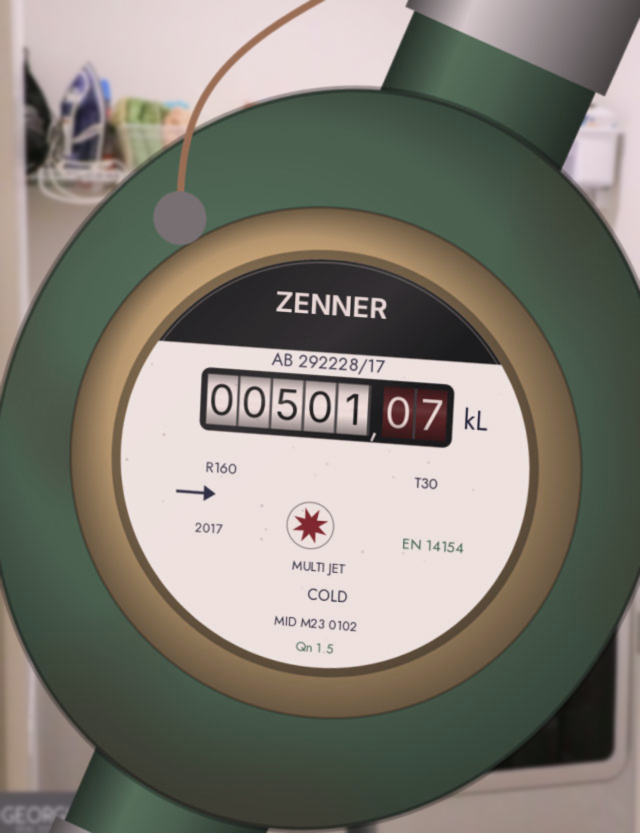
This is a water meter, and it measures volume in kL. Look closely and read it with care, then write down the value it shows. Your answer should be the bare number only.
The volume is 501.07
